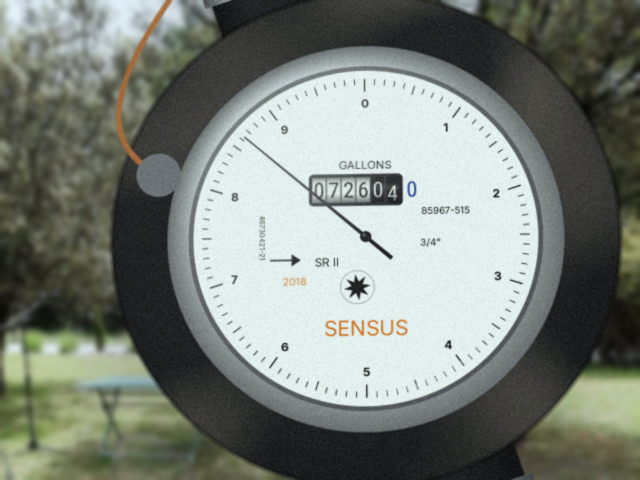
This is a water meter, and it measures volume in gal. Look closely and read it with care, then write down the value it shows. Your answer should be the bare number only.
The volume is 726038.6
